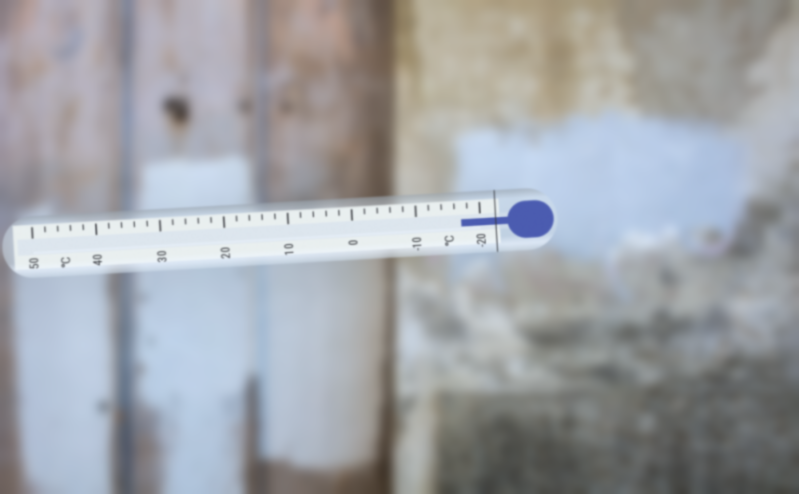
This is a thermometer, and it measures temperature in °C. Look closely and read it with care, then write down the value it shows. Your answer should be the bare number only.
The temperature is -17
